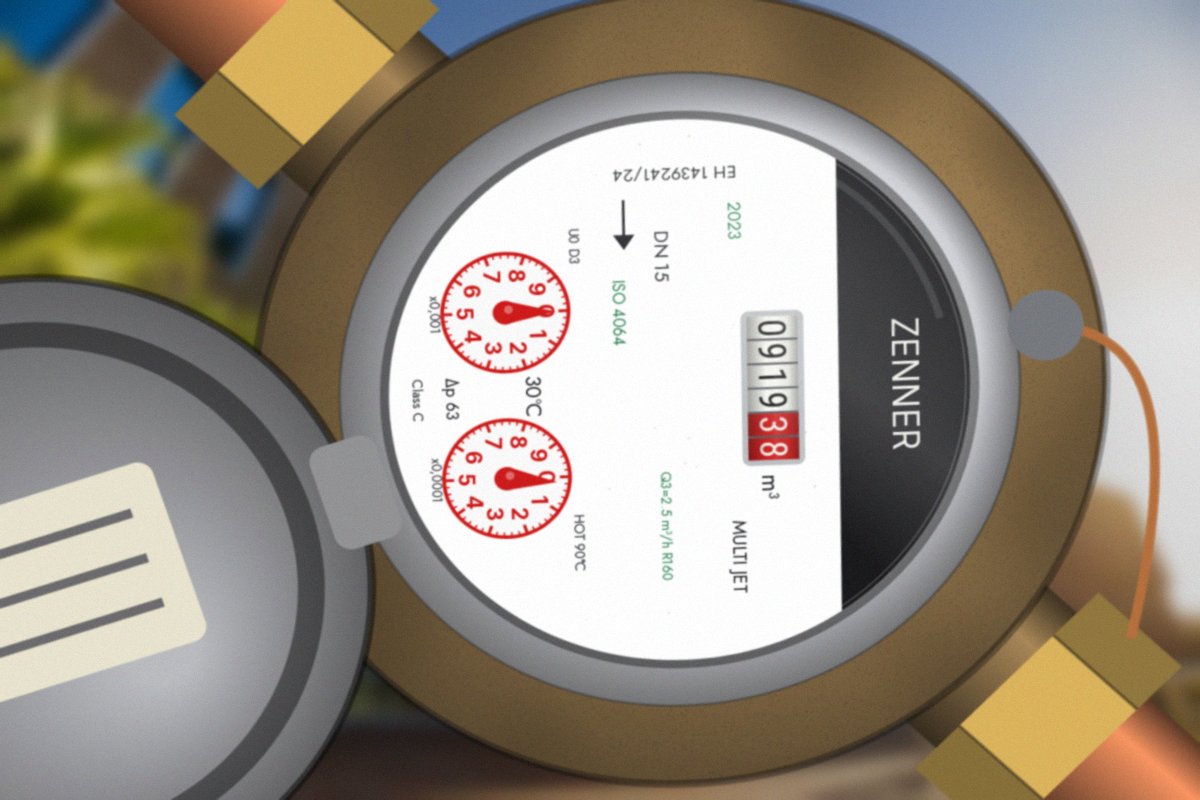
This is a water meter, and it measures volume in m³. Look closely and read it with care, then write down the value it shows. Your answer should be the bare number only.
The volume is 919.3800
